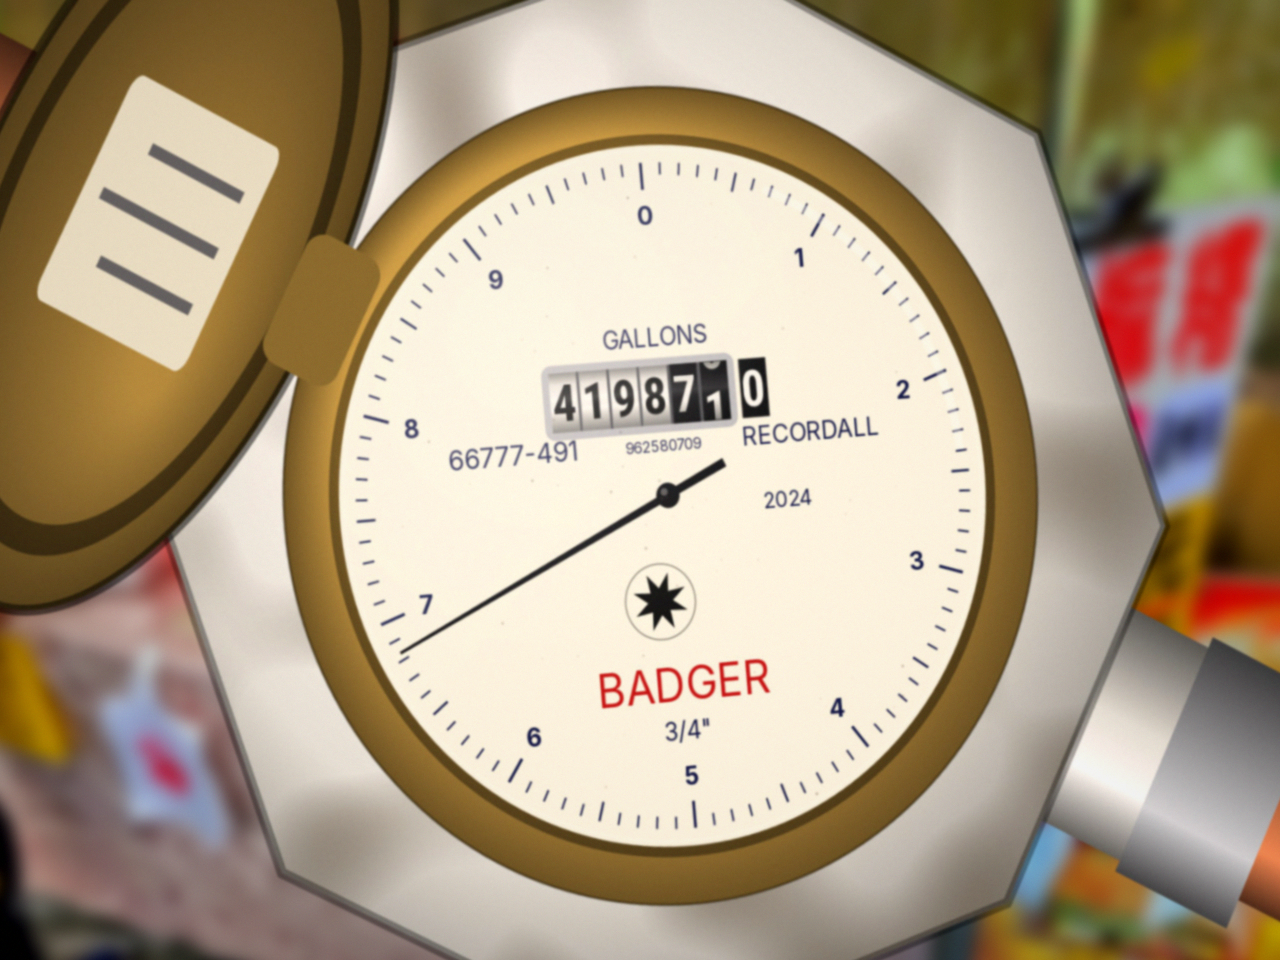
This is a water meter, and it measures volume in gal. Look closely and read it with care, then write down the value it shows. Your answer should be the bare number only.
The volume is 4198706.8
